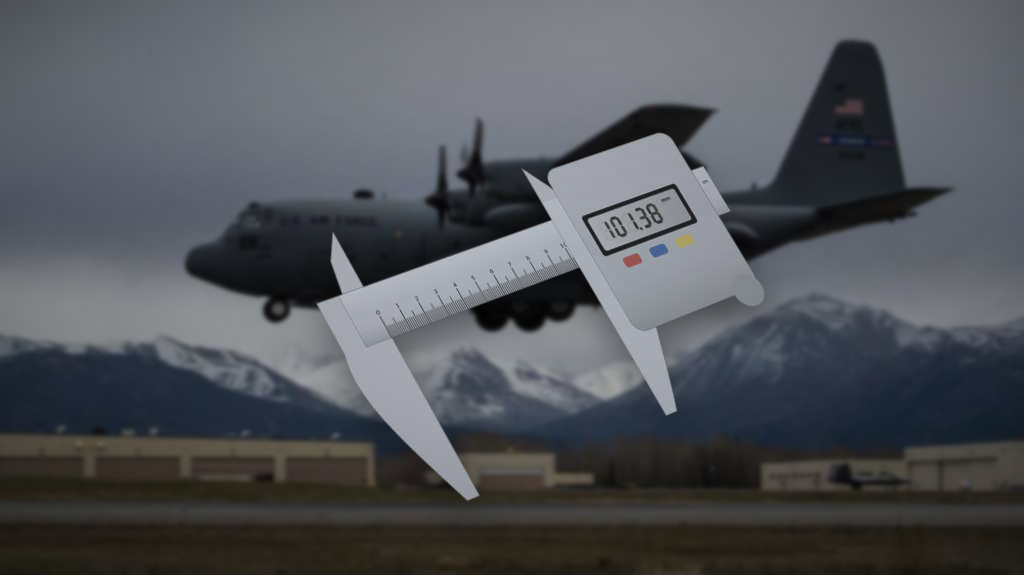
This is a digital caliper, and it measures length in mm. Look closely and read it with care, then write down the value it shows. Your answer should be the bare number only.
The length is 101.38
